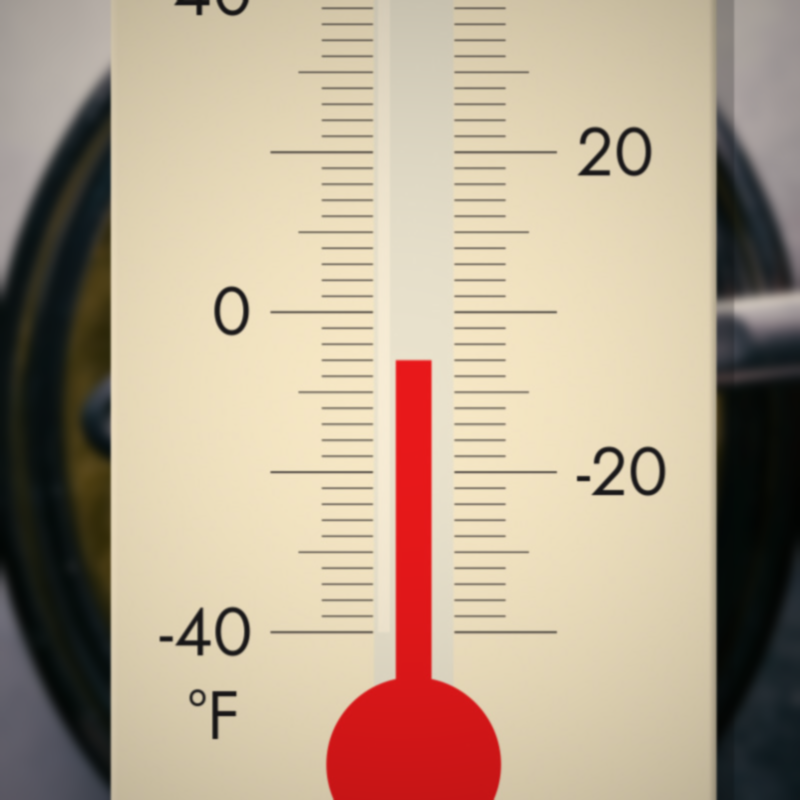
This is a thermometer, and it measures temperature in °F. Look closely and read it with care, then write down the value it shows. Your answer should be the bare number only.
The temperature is -6
